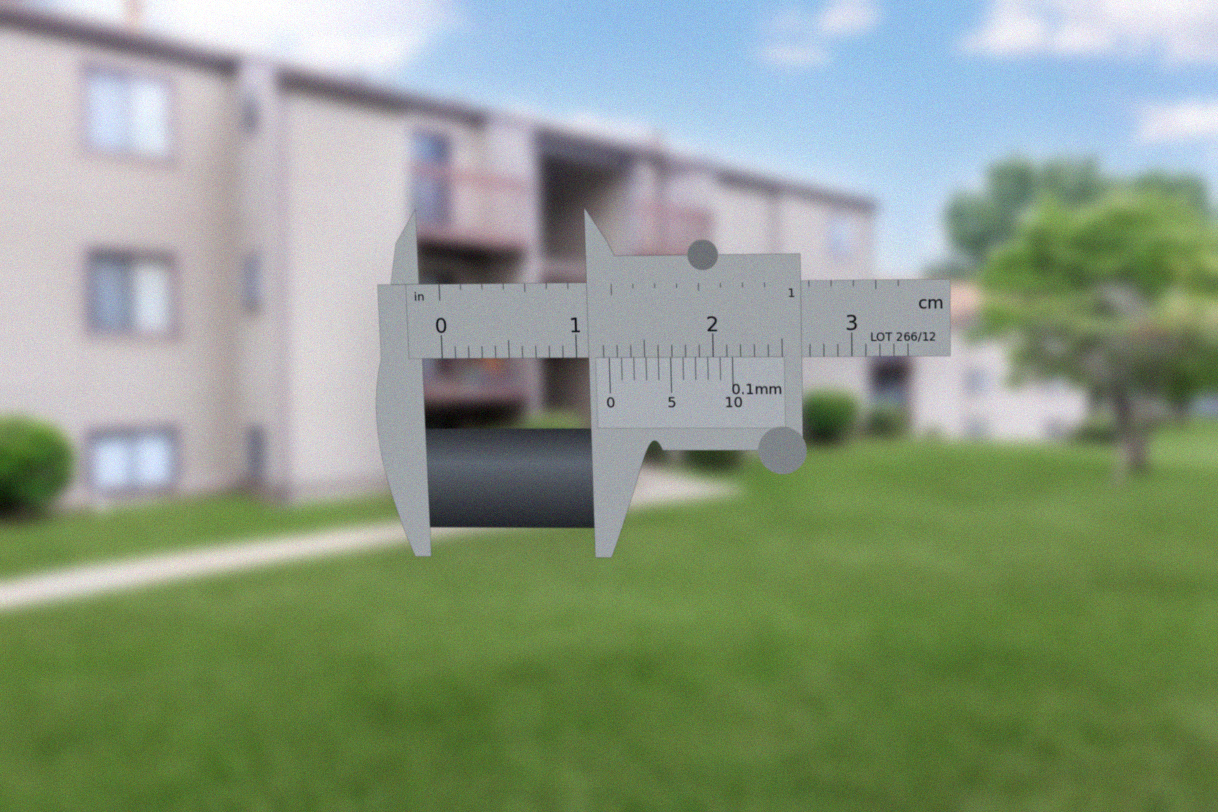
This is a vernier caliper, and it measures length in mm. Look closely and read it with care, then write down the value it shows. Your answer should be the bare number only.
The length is 12.4
